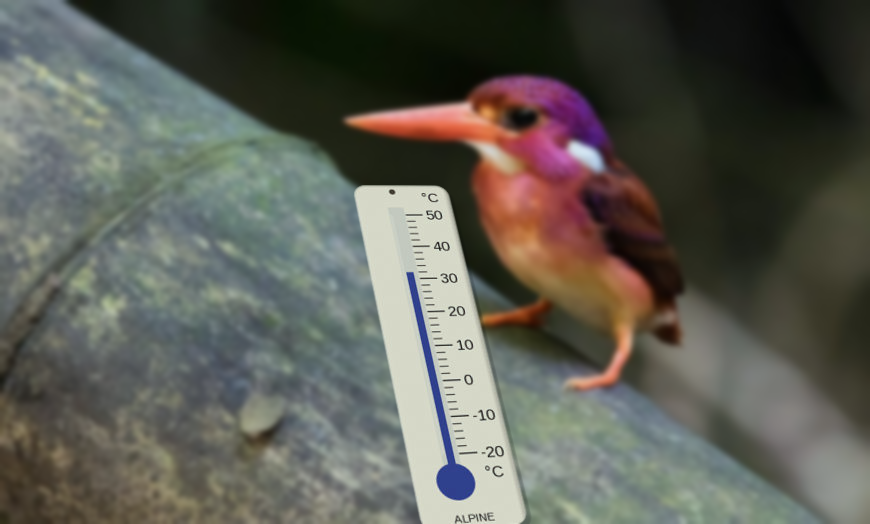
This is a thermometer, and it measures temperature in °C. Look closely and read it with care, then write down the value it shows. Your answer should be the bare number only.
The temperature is 32
